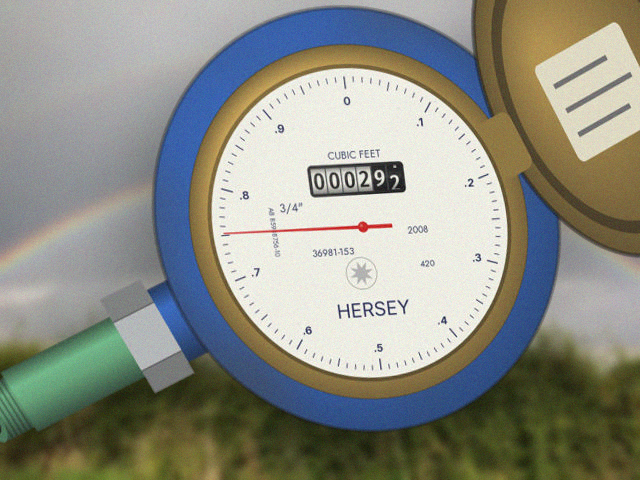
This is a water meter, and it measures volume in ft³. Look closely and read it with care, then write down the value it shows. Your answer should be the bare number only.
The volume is 291.75
